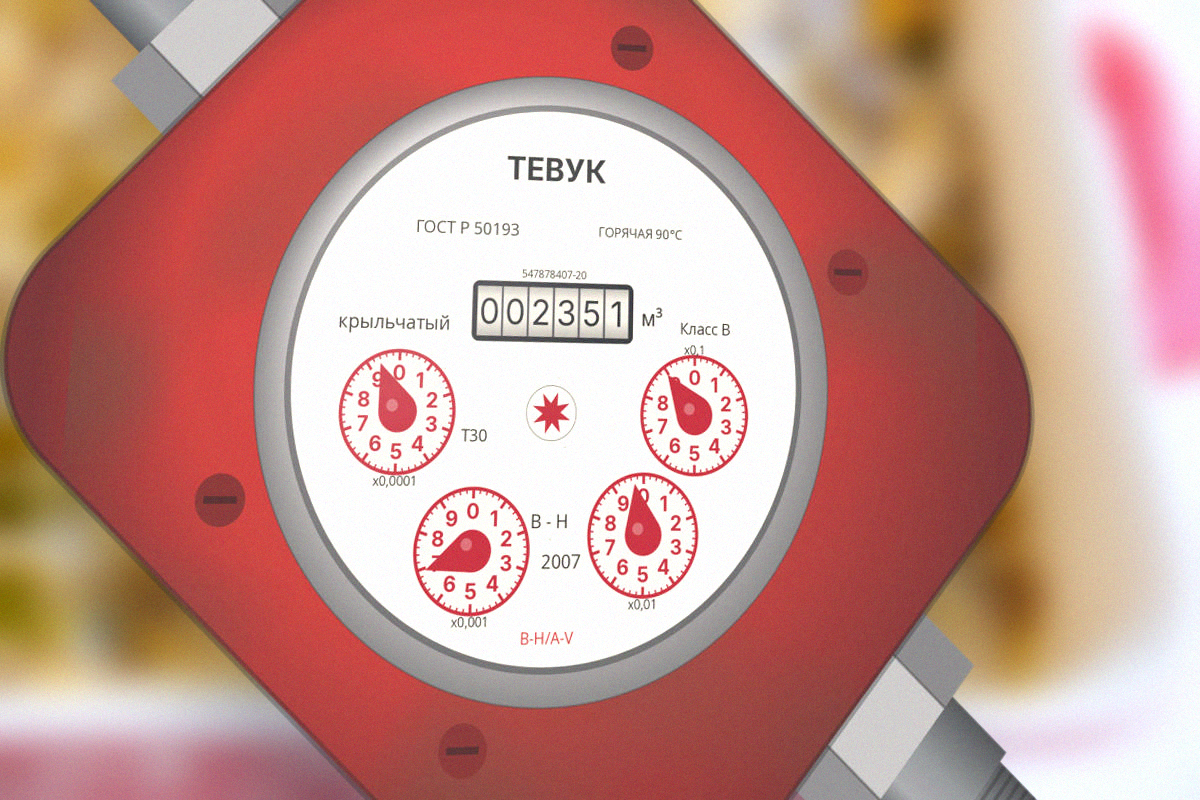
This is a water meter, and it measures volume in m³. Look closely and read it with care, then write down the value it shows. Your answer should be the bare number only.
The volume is 2351.8969
